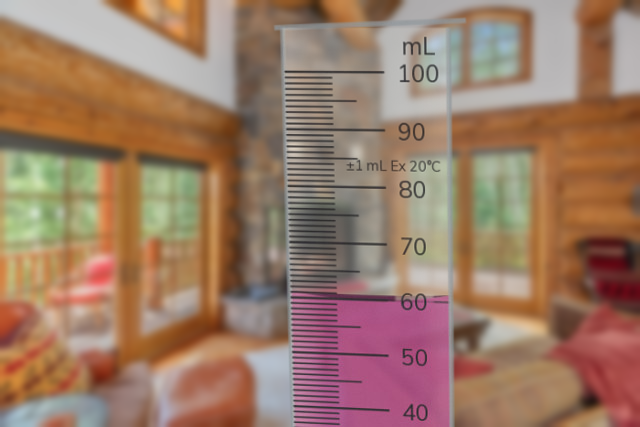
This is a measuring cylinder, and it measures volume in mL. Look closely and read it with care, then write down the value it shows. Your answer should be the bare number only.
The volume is 60
